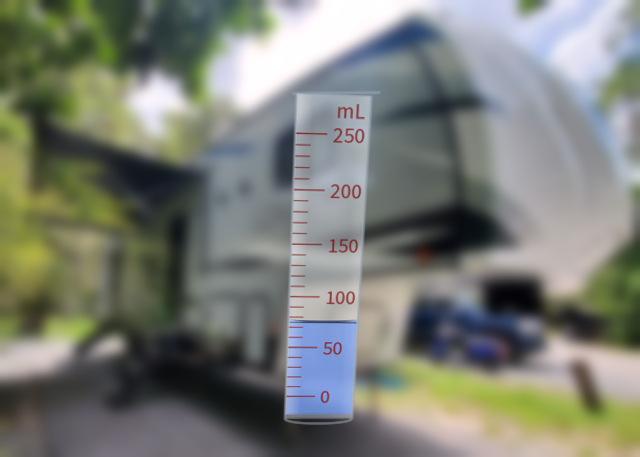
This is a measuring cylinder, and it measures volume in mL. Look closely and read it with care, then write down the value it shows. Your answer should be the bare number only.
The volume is 75
